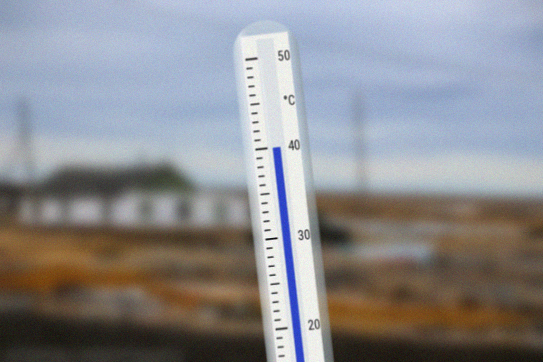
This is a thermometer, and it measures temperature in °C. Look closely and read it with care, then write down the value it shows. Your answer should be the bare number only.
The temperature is 40
